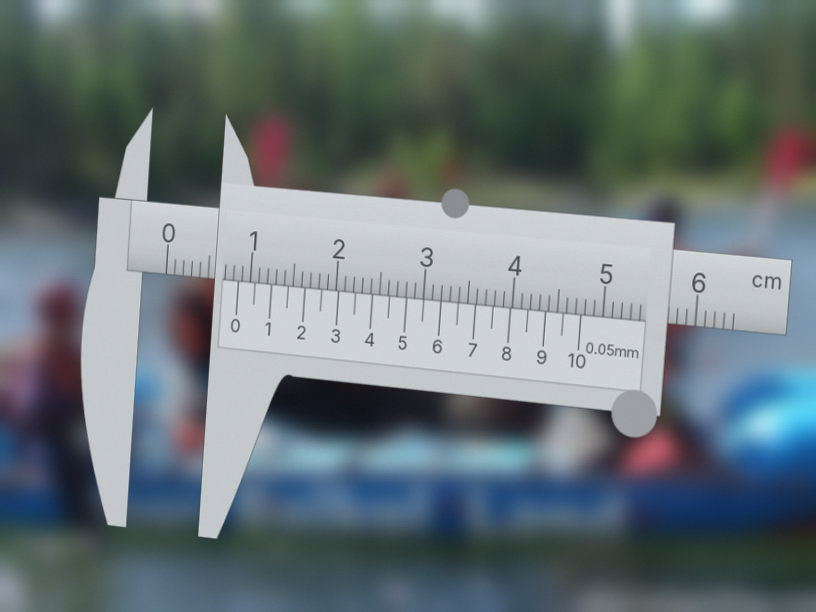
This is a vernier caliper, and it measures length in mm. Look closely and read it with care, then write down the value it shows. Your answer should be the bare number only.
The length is 8.6
